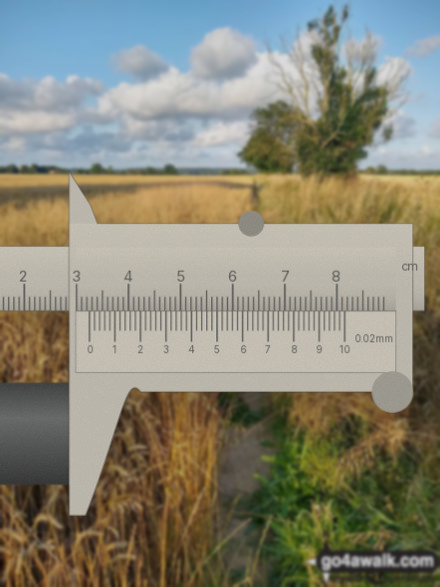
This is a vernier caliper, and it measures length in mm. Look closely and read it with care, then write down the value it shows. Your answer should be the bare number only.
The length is 32.5
